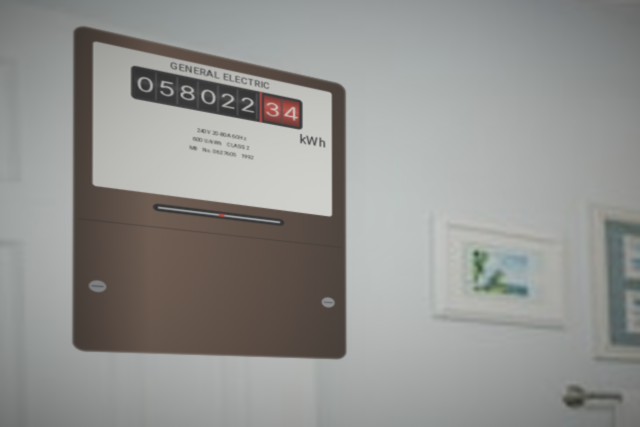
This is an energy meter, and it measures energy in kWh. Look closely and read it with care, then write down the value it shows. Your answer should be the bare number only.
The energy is 58022.34
